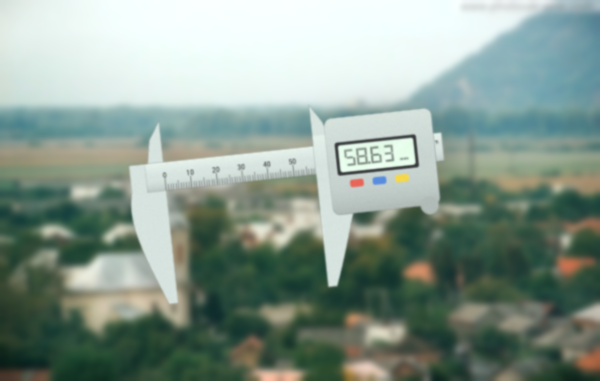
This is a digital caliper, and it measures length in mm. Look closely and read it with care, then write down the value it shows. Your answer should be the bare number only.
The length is 58.63
